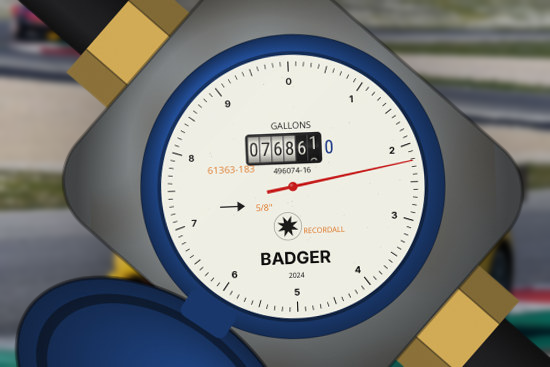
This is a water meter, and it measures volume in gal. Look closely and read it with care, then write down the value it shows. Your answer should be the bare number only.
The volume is 768612.2
